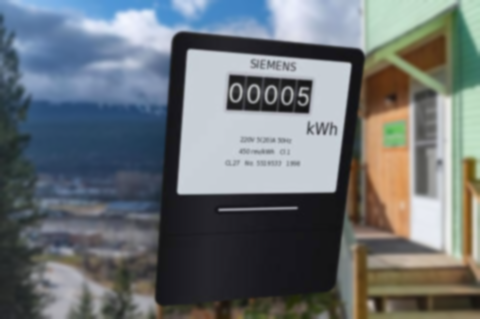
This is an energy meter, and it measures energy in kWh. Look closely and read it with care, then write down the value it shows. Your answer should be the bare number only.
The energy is 5
